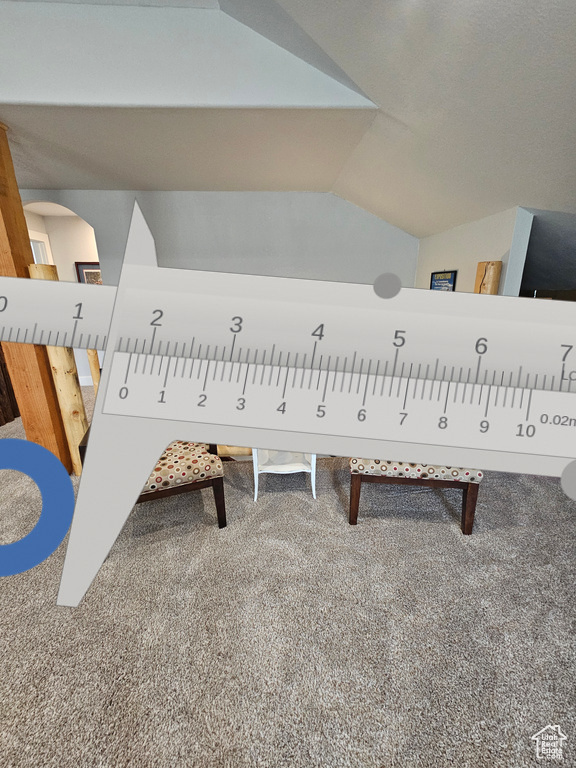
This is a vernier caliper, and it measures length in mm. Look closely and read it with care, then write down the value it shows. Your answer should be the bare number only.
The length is 17.6
